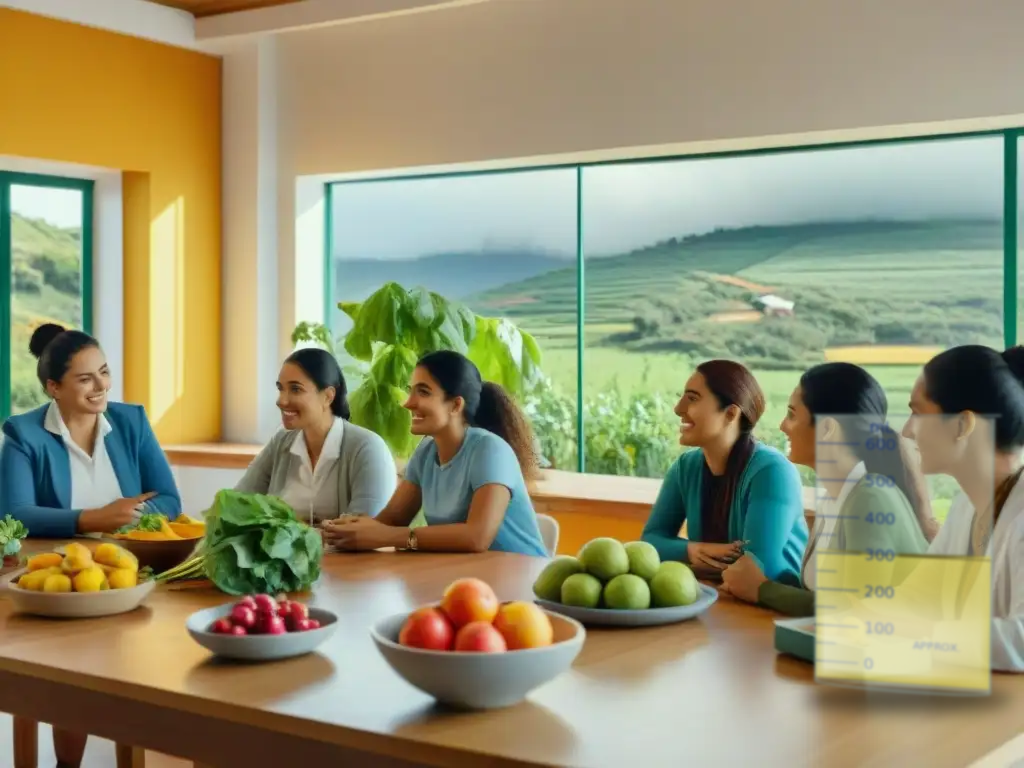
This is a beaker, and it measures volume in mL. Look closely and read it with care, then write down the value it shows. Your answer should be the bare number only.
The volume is 300
